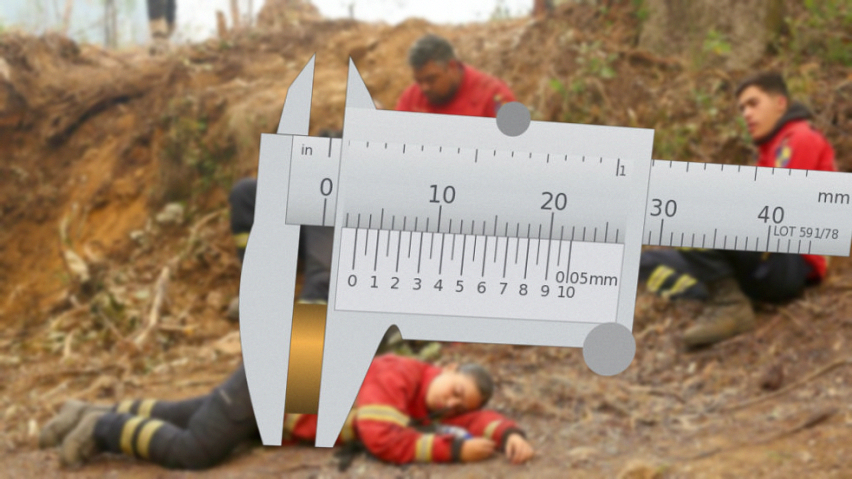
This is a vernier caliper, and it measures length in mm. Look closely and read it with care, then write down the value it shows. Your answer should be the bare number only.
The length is 2.9
